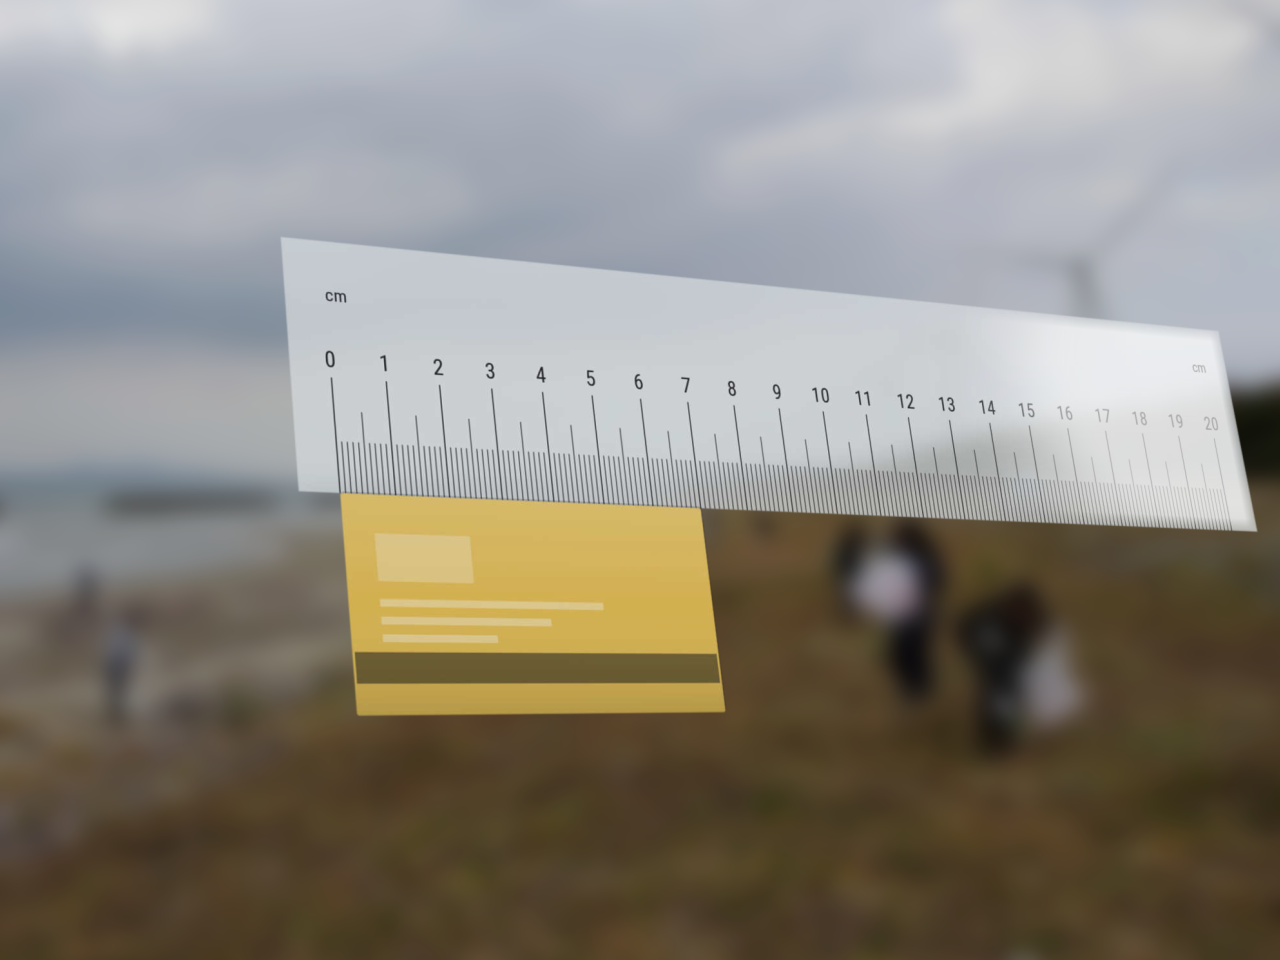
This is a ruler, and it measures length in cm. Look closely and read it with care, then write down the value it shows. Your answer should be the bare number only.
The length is 7
